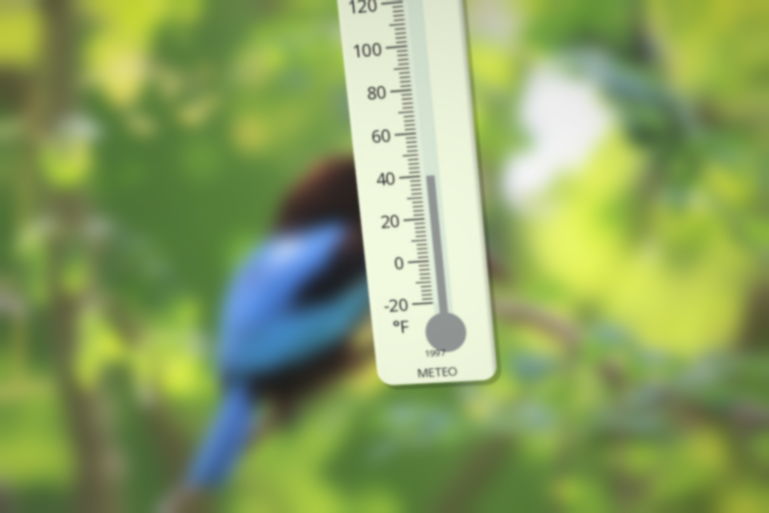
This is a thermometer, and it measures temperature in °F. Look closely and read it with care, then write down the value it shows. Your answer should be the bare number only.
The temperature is 40
